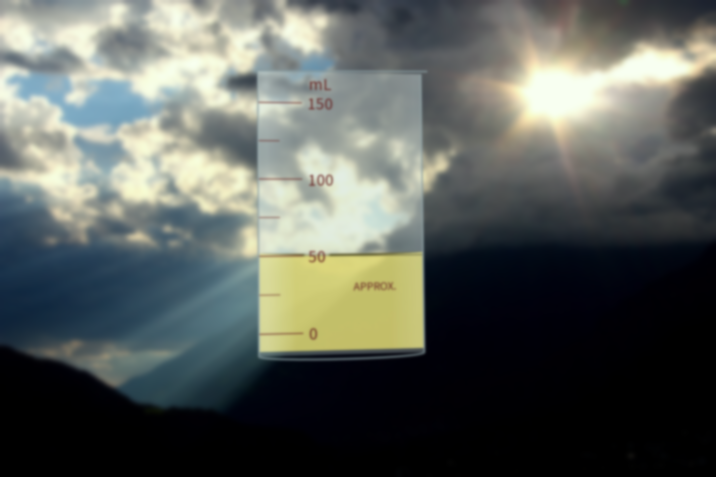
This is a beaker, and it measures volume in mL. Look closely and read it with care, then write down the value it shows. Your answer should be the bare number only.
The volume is 50
